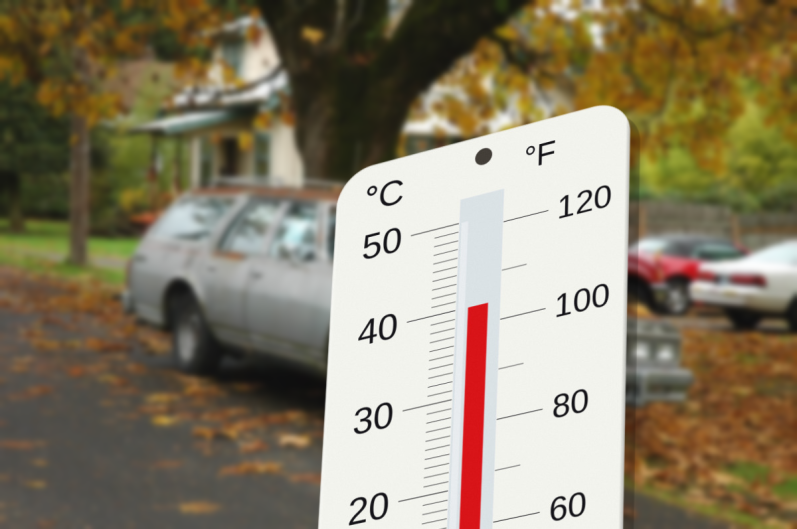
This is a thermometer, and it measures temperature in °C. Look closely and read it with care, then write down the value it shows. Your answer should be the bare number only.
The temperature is 40
